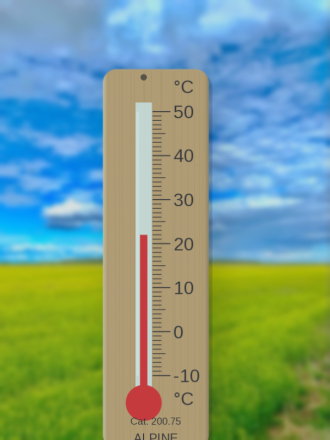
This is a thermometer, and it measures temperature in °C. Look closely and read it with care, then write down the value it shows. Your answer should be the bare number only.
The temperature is 22
